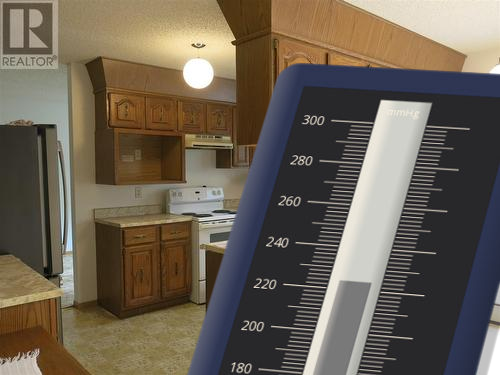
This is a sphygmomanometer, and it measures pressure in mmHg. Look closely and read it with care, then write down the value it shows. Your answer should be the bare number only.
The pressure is 224
